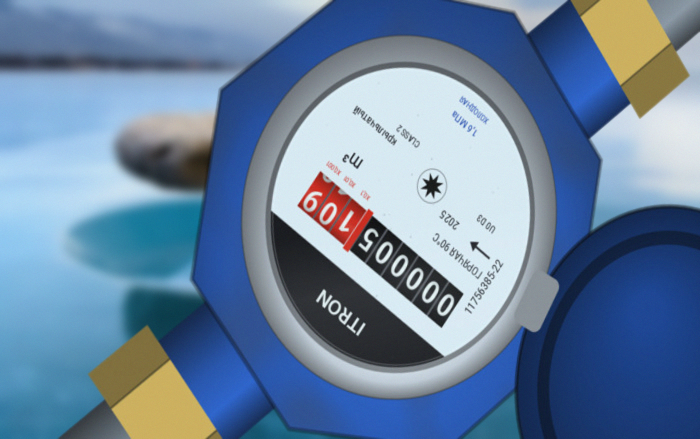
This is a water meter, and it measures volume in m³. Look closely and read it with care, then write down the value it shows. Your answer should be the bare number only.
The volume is 5.109
